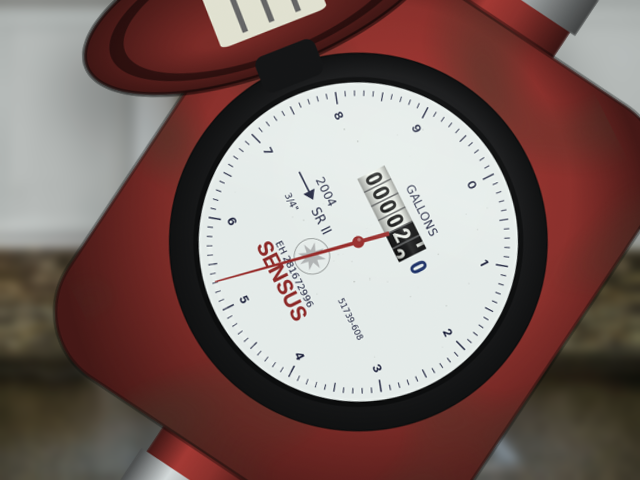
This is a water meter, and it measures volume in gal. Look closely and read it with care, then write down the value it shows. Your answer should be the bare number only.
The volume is 215.3
